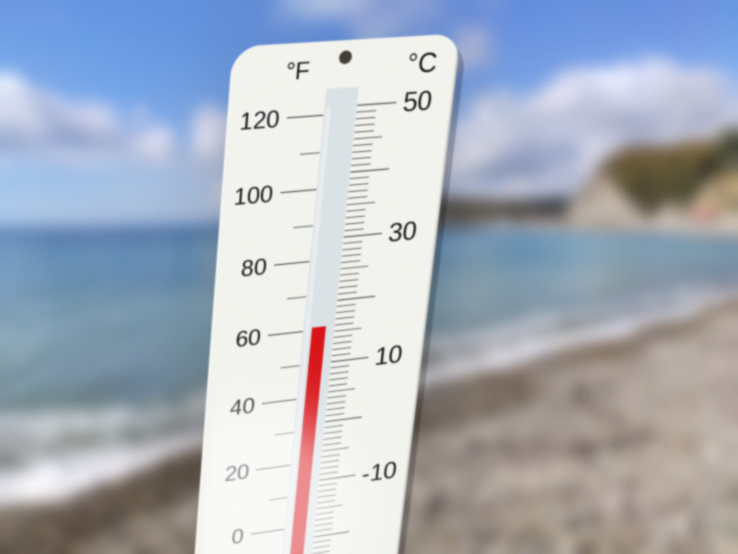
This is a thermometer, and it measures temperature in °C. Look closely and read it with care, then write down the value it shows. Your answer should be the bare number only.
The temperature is 16
